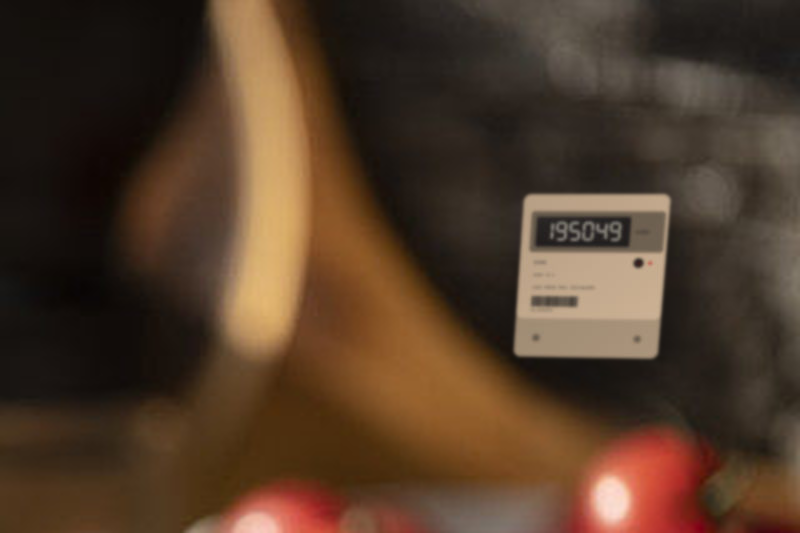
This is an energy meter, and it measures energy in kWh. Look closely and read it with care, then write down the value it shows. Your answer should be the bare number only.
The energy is 195049
